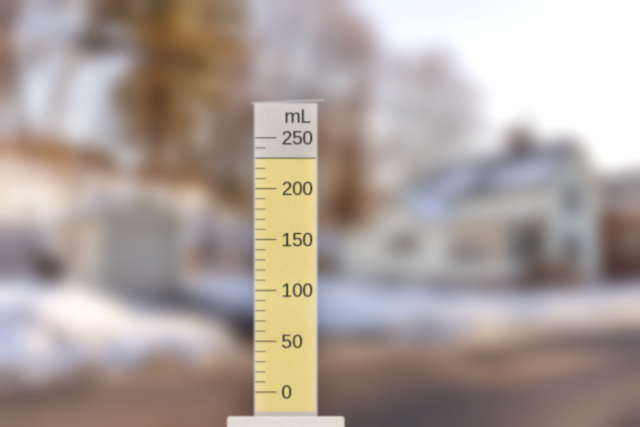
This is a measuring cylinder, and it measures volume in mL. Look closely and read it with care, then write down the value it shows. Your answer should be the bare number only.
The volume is 230
